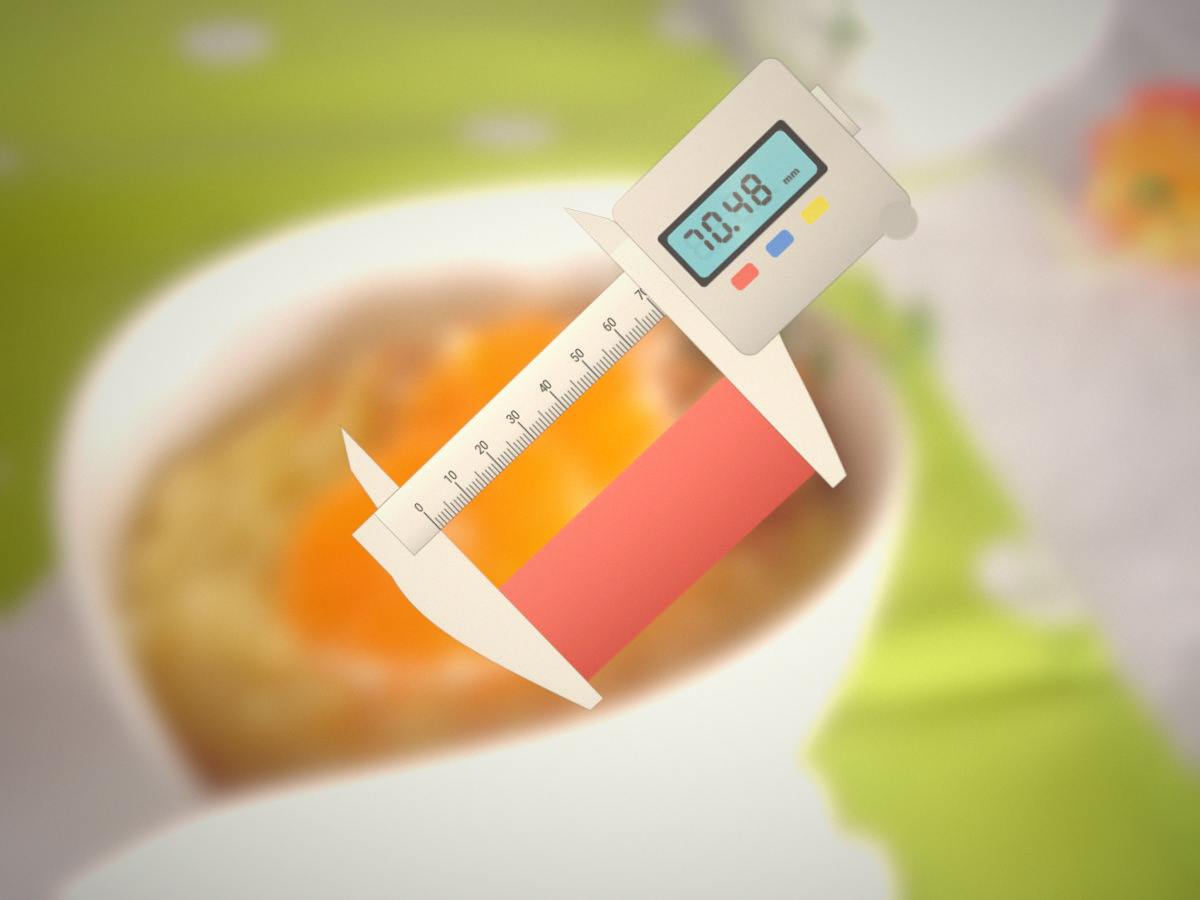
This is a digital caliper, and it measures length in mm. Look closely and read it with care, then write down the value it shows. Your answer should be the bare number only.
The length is 70.48
